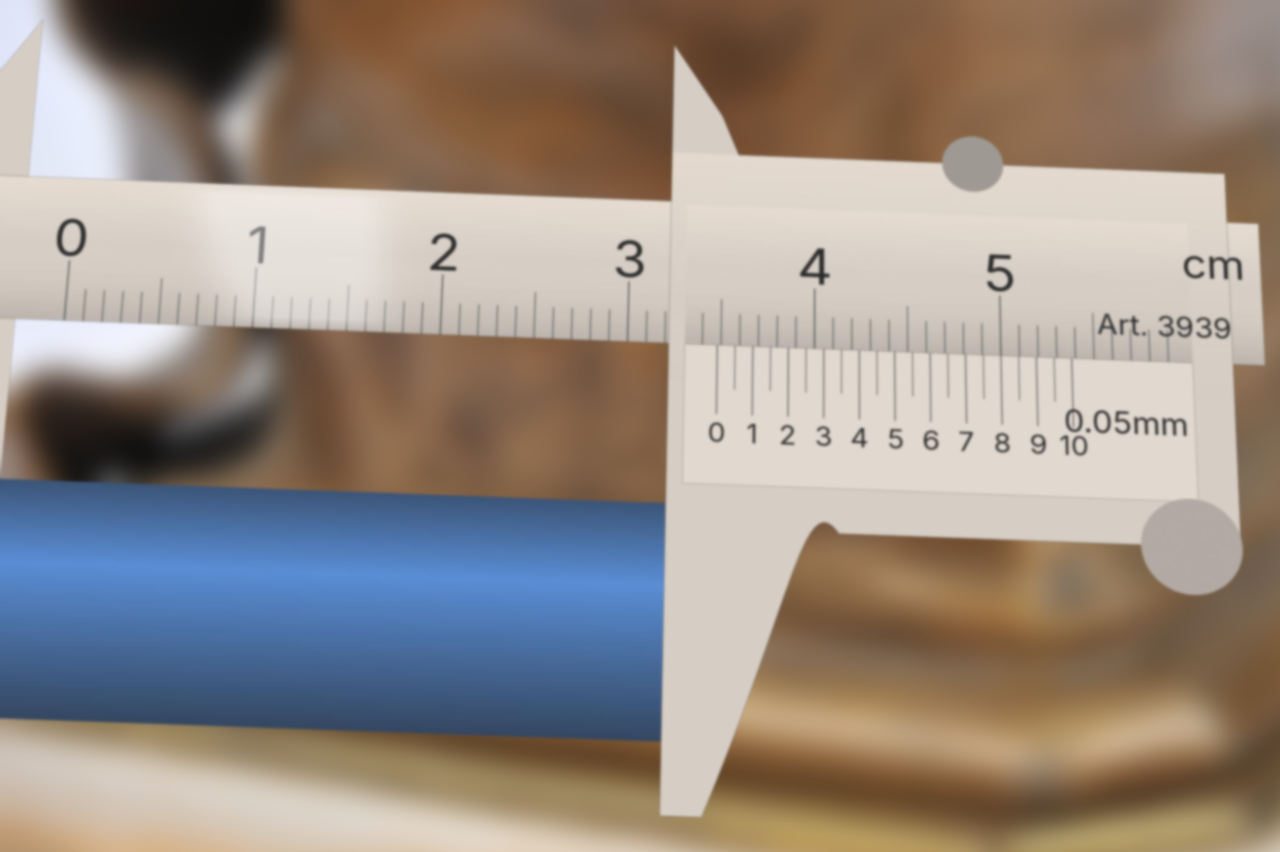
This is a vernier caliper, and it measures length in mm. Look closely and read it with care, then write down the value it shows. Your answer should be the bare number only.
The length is 34.8
